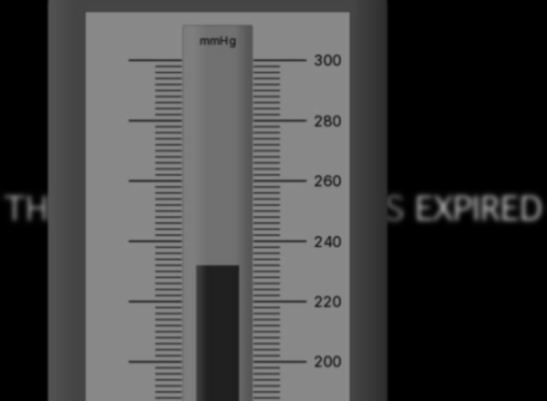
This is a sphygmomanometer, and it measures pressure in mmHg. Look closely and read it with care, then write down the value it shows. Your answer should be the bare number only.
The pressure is 232
